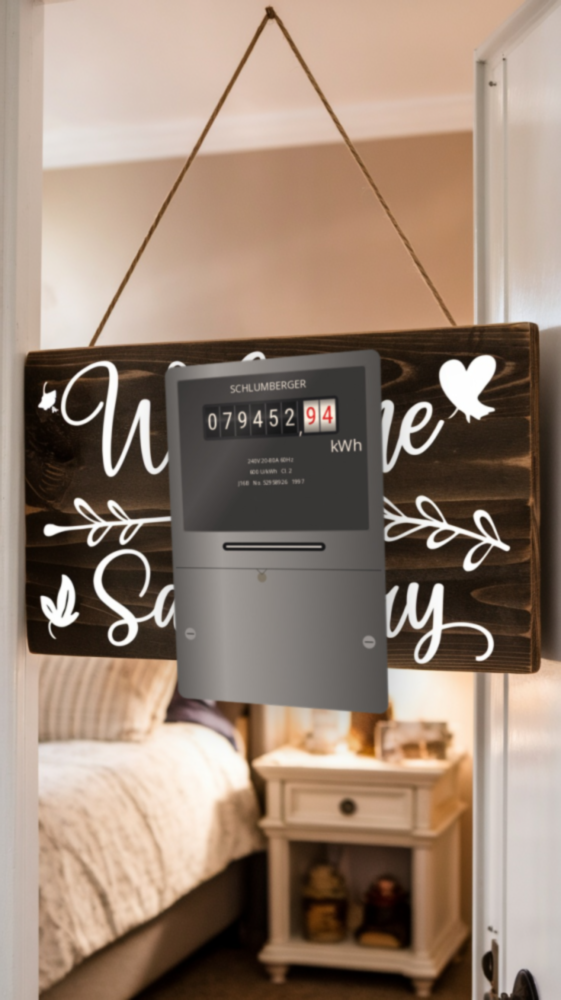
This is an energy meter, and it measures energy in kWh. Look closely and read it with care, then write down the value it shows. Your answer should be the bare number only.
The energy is 79452.94
